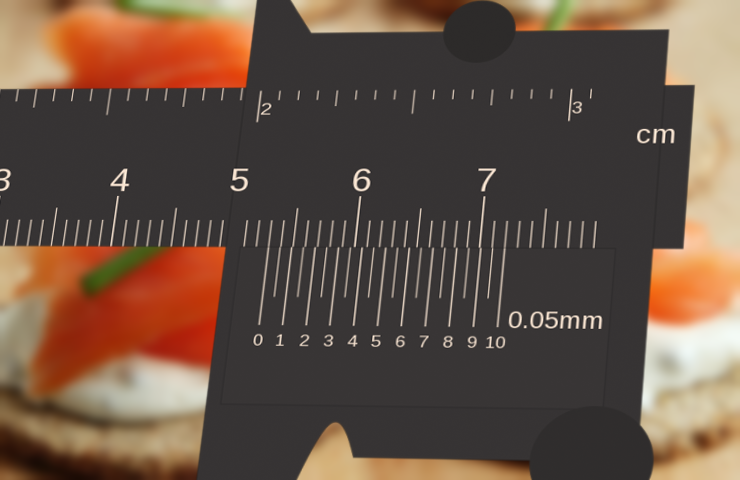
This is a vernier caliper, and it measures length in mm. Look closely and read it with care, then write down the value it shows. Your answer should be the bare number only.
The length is 53.0
